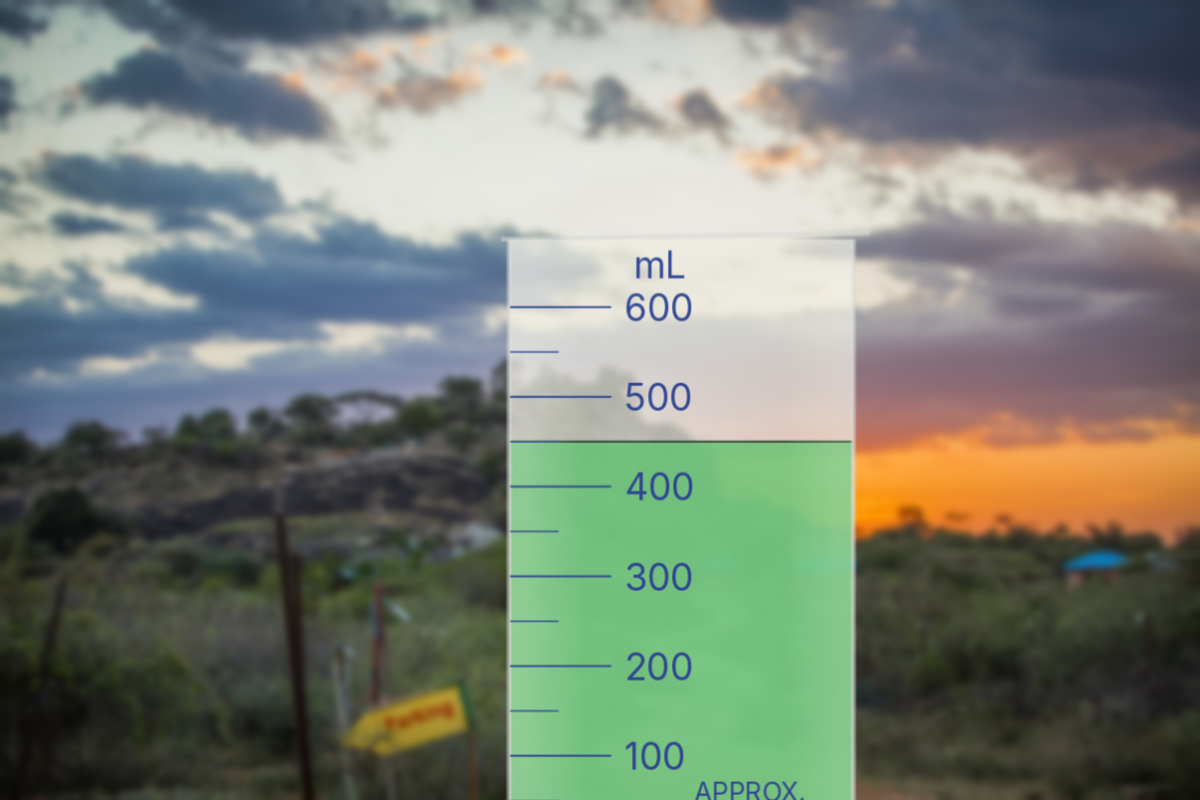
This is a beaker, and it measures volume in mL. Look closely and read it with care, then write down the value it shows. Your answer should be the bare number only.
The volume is 450
